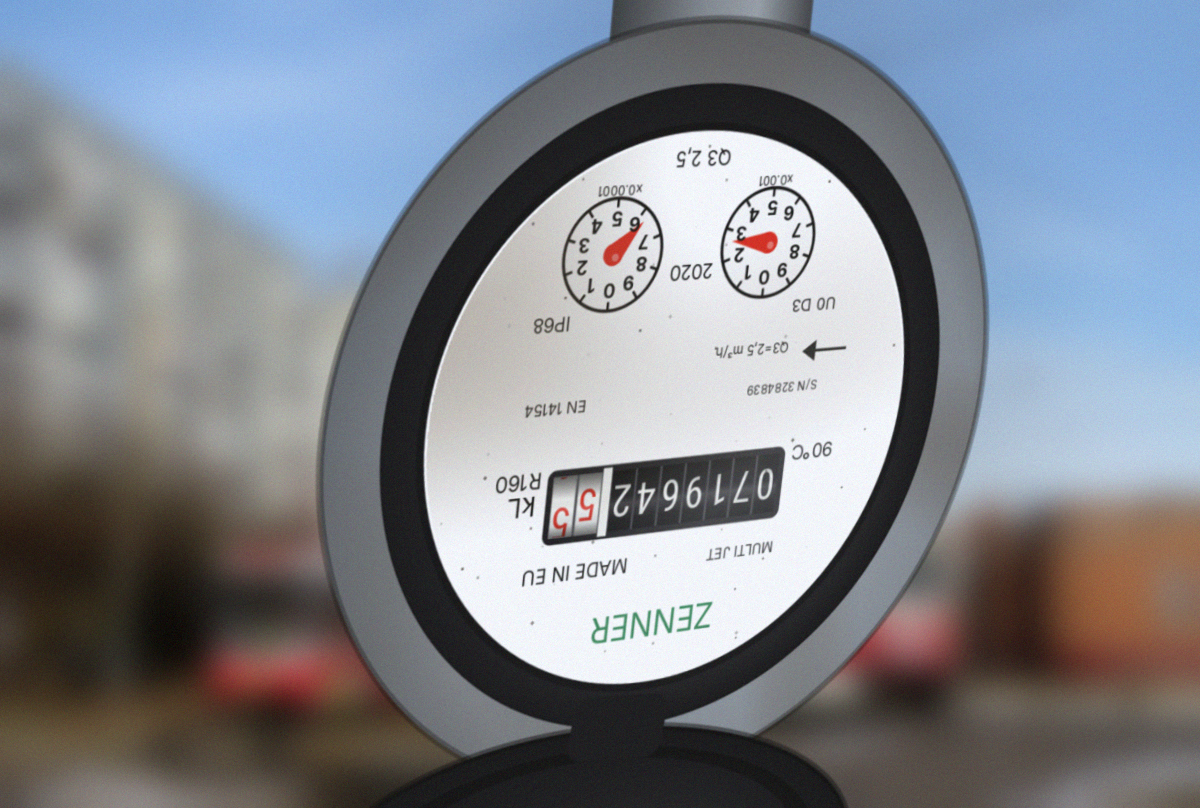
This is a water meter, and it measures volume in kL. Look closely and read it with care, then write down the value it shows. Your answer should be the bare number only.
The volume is 719642.5526
